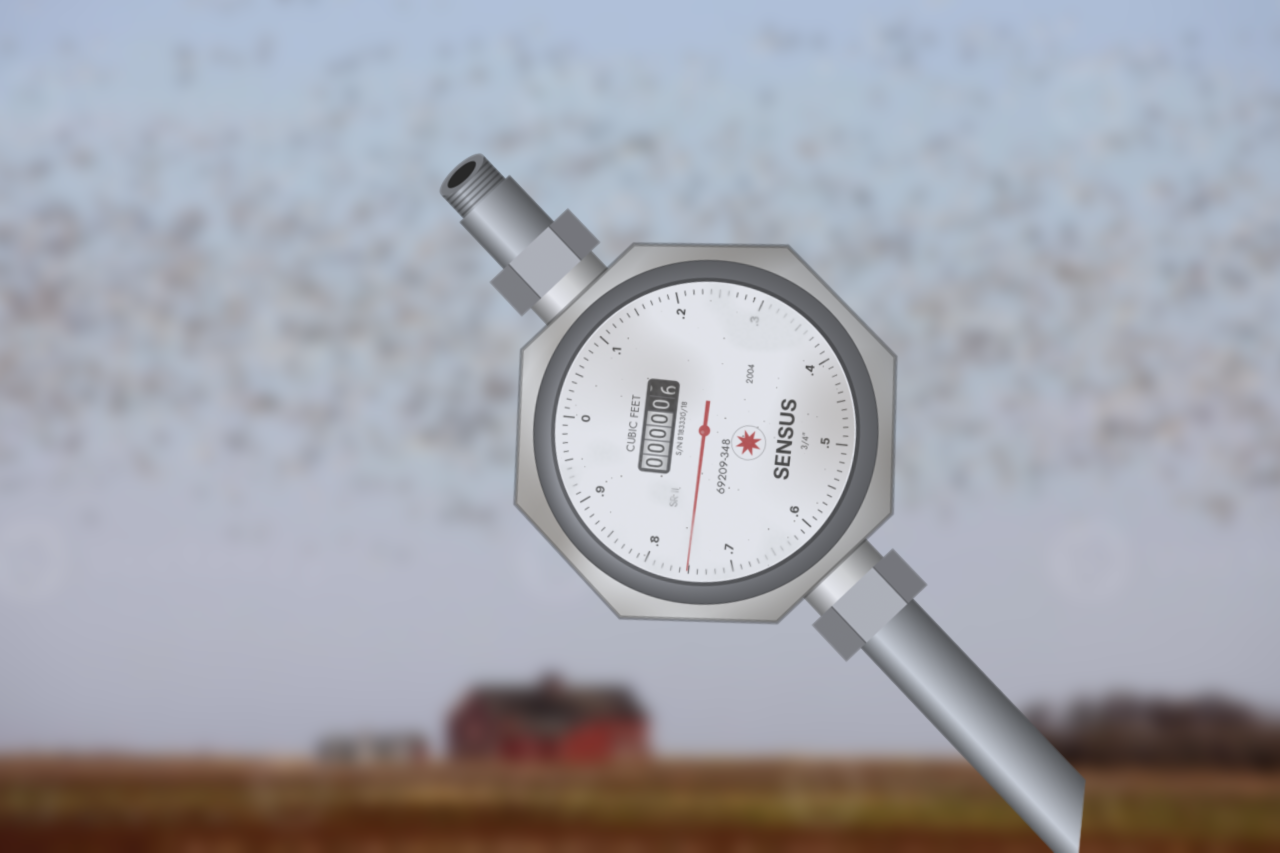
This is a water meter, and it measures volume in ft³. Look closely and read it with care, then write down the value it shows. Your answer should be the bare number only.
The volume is 5.75
